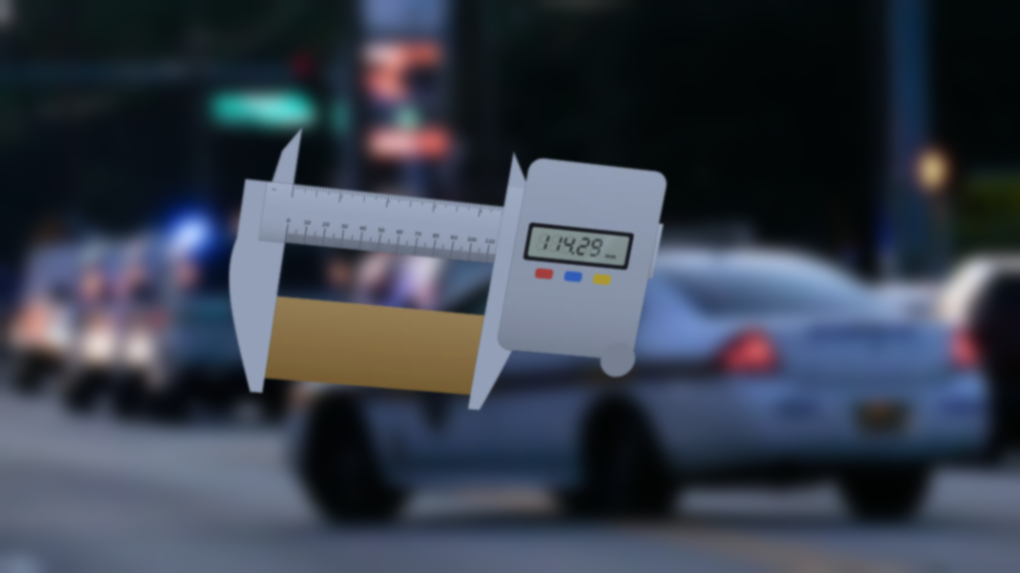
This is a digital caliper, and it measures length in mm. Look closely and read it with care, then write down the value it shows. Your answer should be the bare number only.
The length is 114.29
